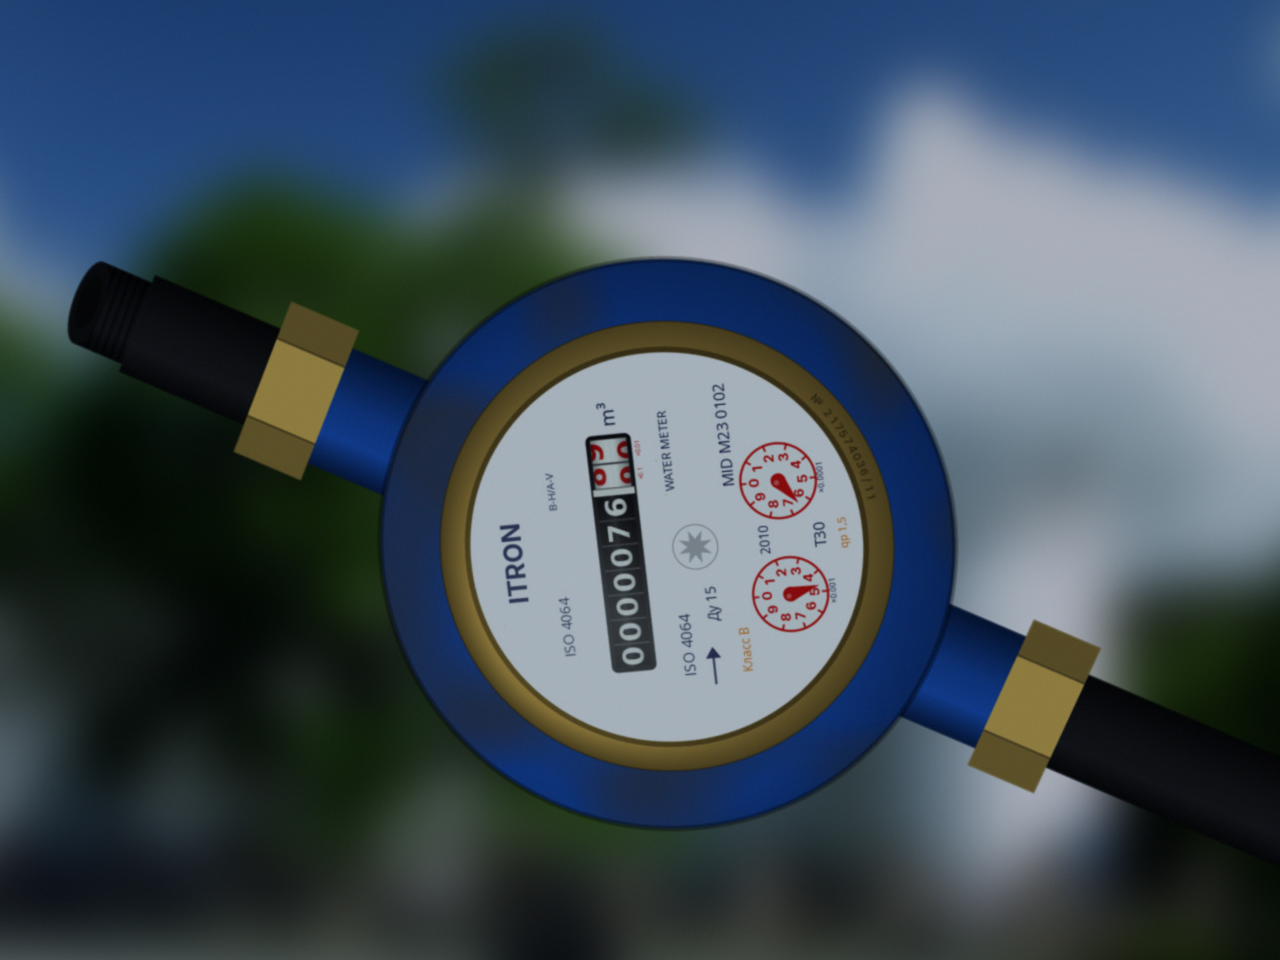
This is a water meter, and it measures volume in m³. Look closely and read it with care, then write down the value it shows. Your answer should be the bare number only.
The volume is 76.8946
